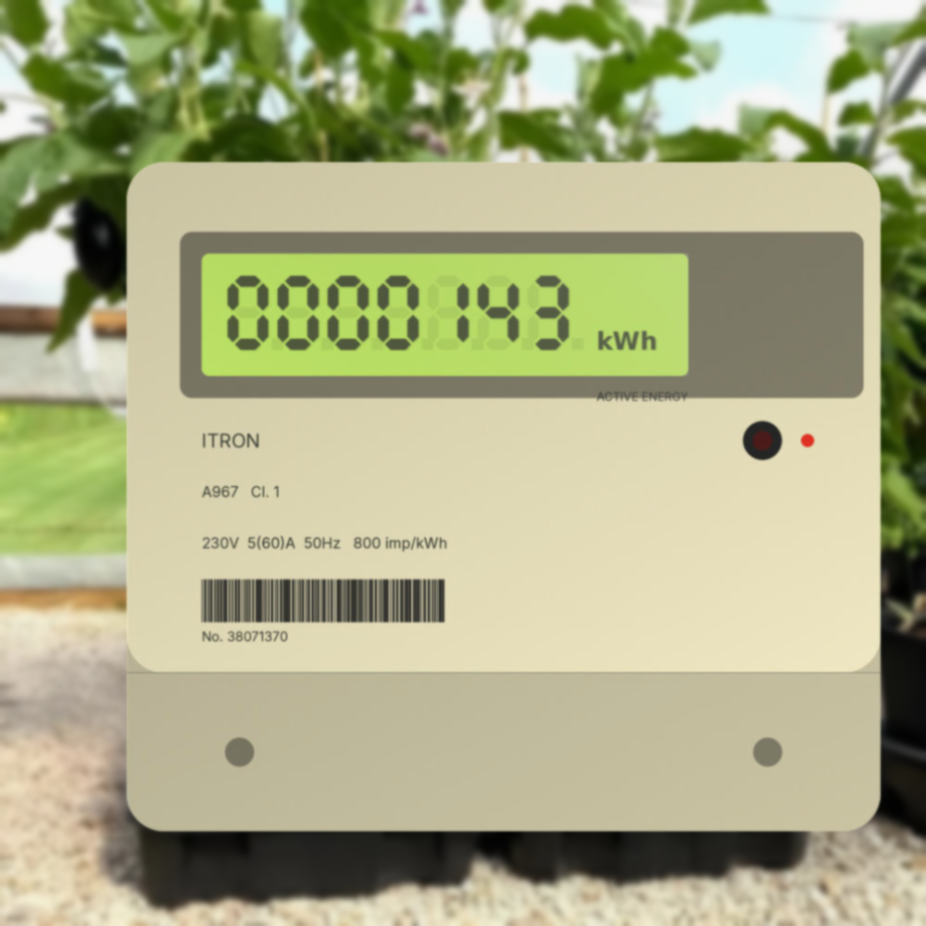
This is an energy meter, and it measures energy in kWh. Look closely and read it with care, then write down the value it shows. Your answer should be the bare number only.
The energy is 143
